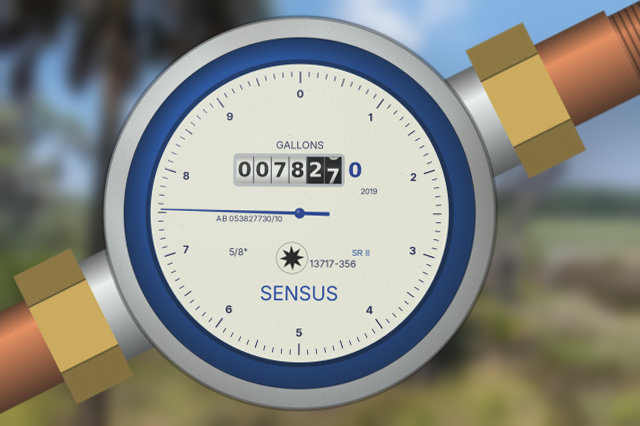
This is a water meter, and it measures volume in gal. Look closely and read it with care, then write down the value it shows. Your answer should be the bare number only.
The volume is 78267.5
